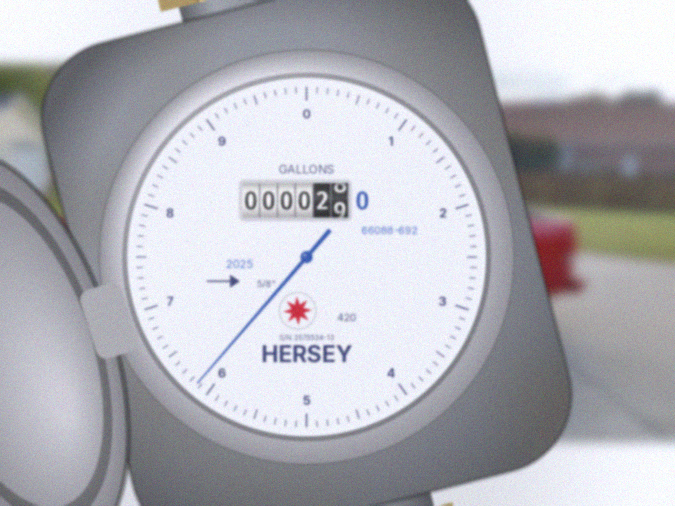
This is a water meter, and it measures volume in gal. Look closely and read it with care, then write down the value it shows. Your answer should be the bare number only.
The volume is 286.1
